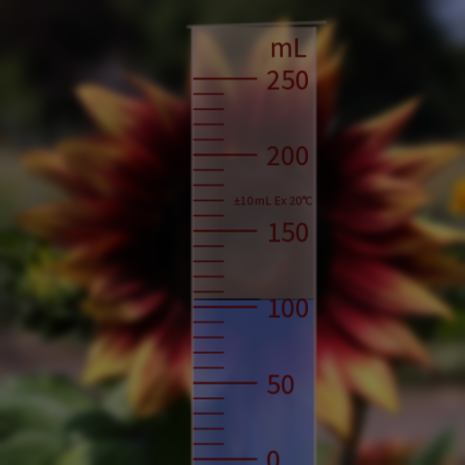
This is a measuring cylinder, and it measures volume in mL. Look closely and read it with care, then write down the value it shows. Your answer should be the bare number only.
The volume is 105
